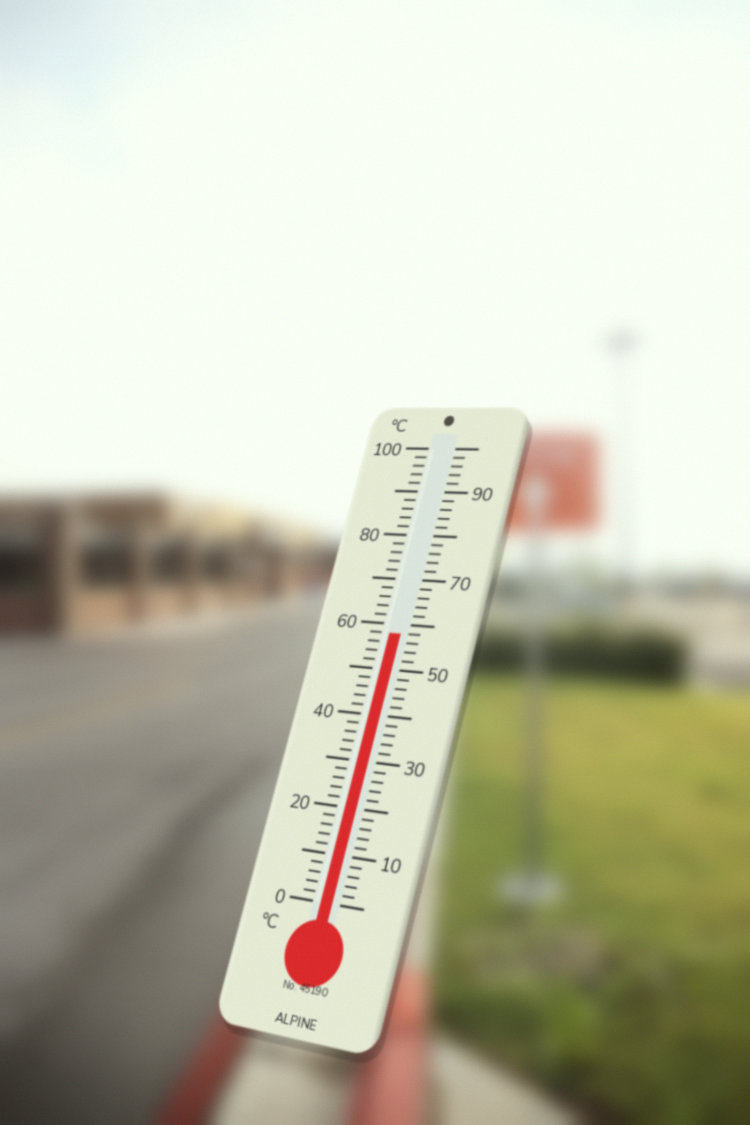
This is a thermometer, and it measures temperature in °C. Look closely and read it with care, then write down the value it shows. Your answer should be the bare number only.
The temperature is 58
